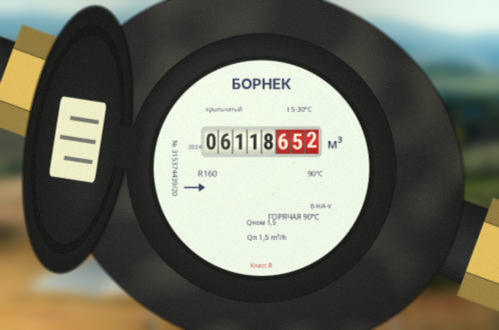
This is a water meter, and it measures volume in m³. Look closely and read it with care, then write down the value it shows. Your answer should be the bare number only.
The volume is 6118.652
